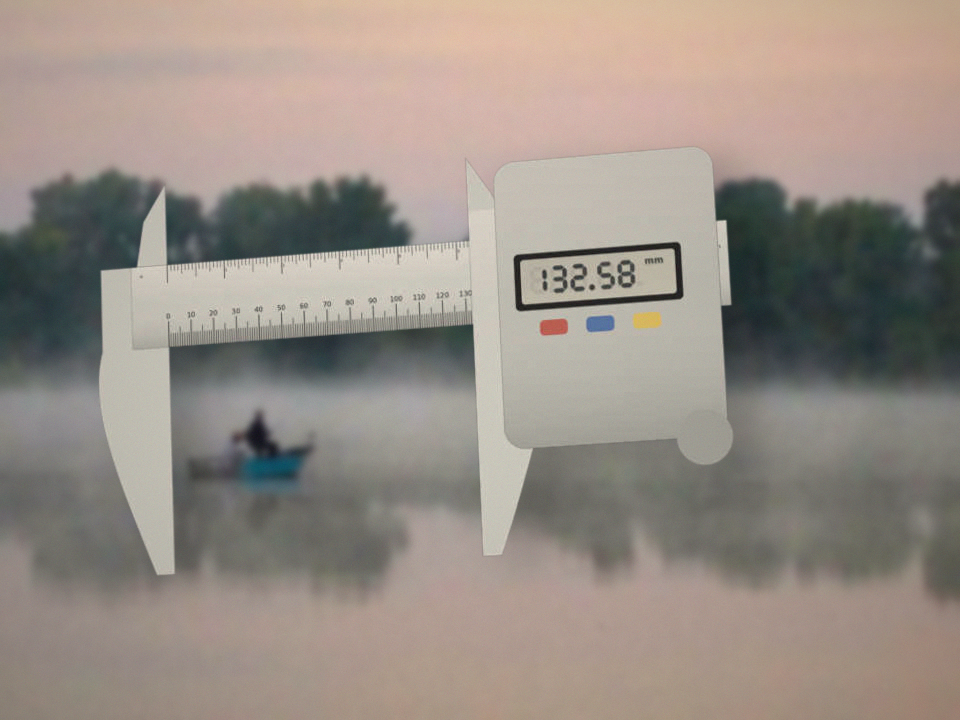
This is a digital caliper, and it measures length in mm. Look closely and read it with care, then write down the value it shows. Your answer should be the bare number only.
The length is 132.58
